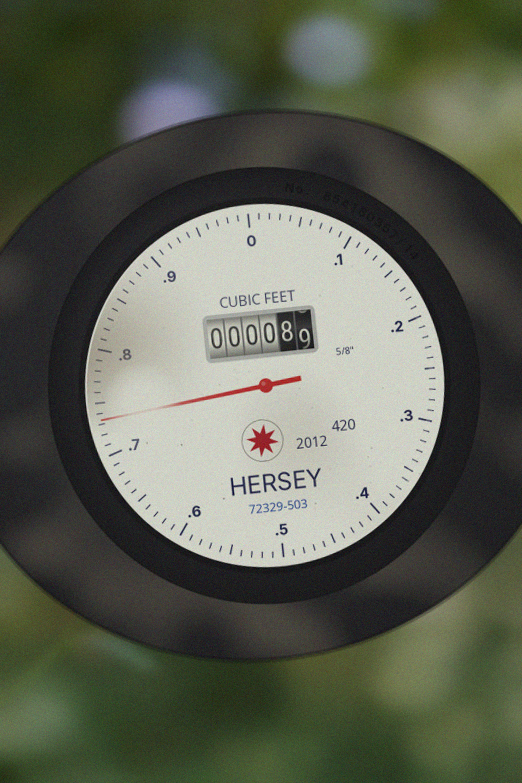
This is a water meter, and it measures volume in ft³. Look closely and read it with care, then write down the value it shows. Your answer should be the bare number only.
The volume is 88.73
